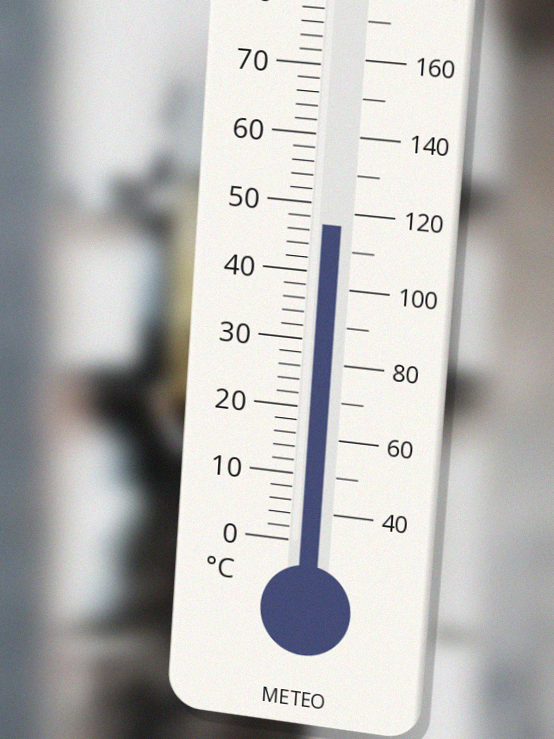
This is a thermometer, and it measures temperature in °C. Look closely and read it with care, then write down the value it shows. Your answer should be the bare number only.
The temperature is 47
